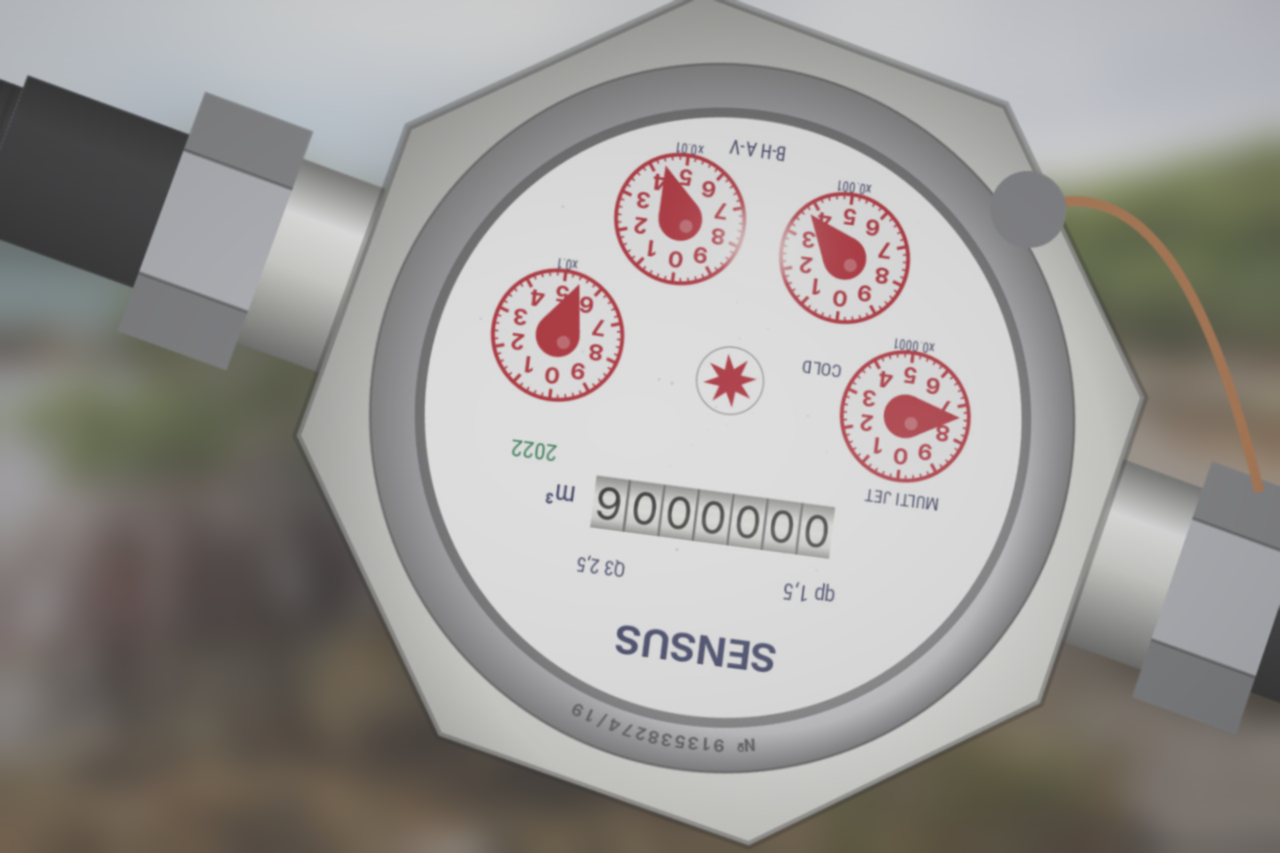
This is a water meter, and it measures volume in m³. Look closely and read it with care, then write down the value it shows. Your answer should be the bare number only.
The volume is 6.5437
